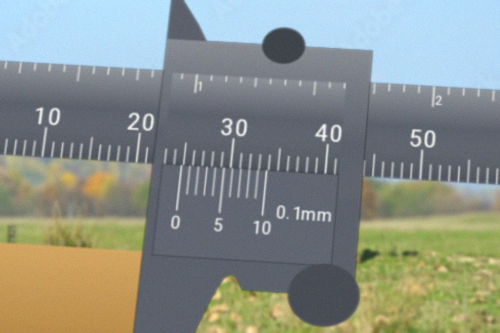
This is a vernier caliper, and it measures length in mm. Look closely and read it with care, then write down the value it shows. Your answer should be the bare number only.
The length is 24.8
